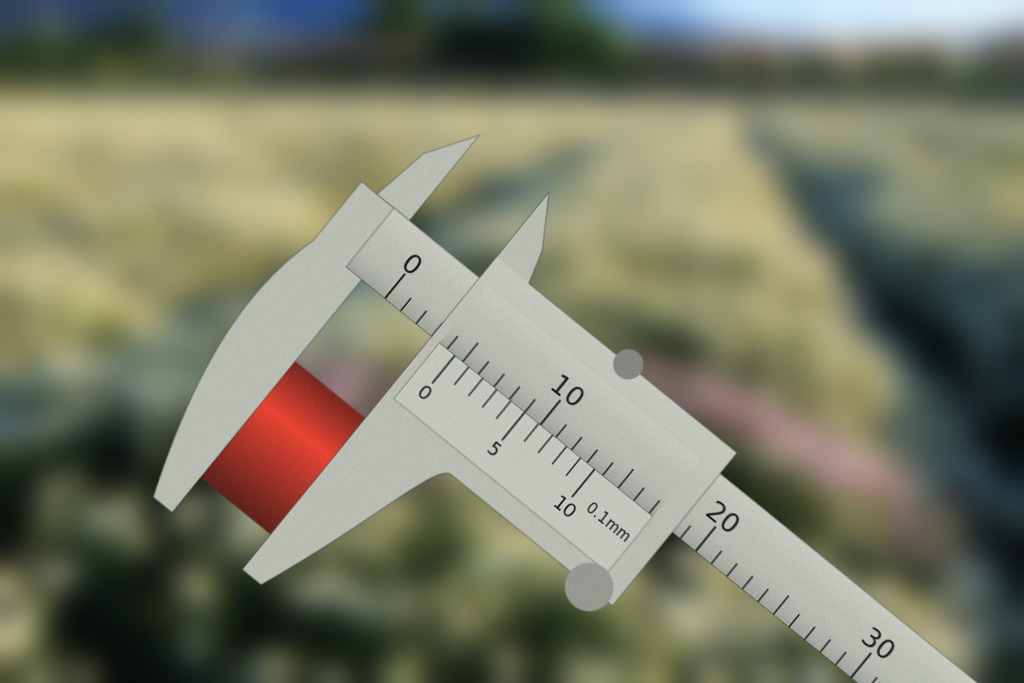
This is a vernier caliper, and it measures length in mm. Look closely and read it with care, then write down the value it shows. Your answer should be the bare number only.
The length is 4.5
